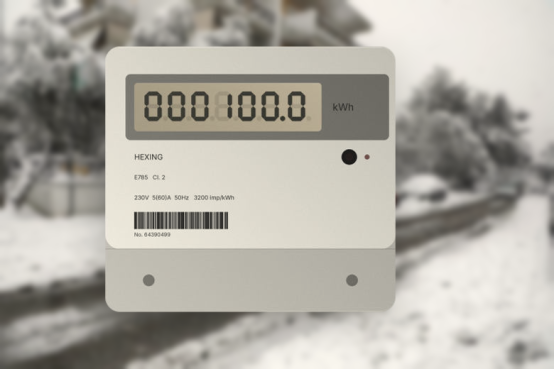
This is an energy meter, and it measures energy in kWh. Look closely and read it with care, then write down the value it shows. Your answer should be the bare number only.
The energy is 100.0
